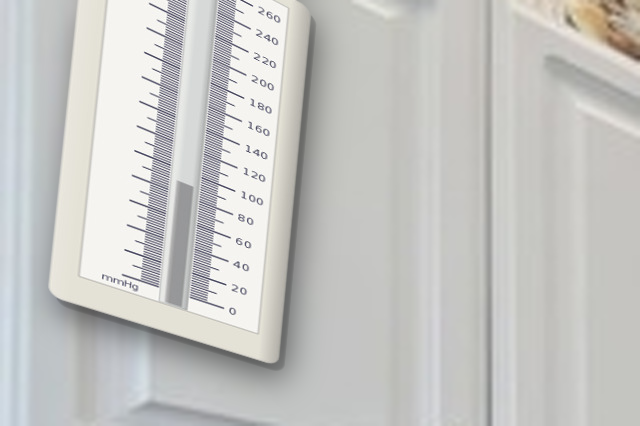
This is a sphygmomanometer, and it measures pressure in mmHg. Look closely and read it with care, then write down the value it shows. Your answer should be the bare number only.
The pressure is 90
